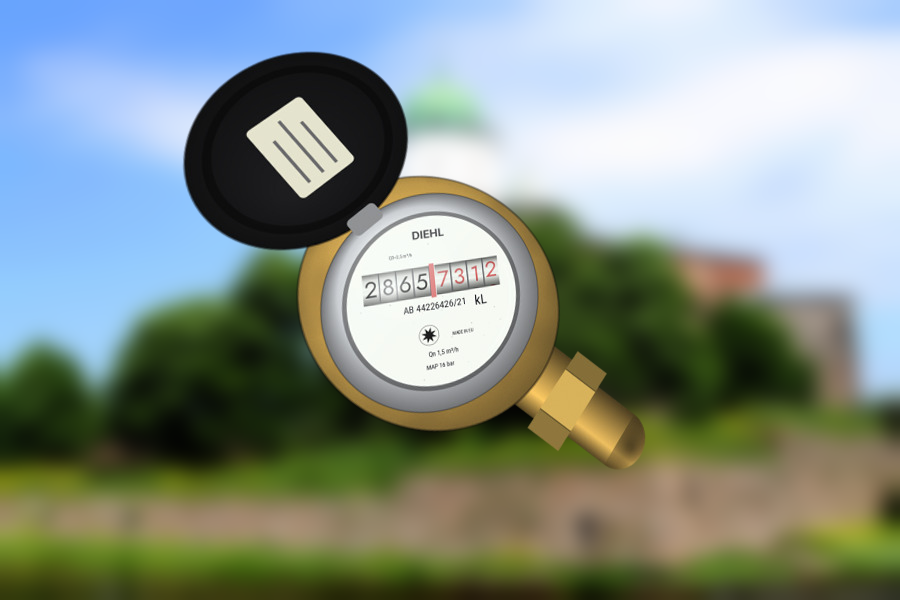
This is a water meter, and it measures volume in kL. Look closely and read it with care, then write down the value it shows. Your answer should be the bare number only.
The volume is 2865.7312
